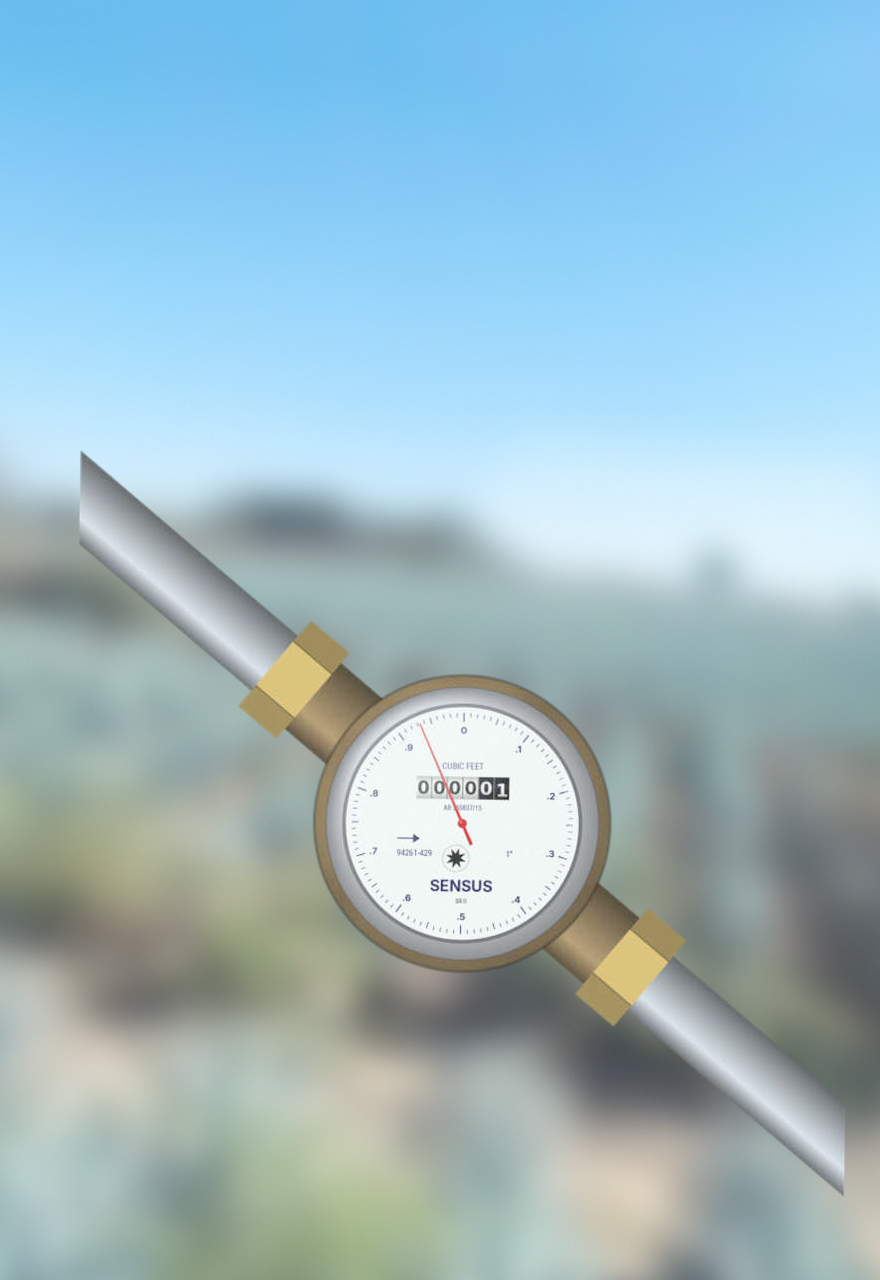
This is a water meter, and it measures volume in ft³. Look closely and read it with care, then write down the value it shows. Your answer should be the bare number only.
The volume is 0.93
